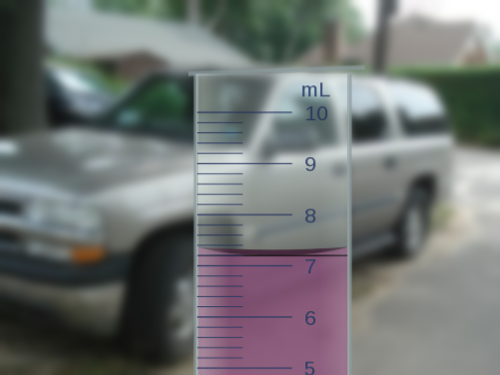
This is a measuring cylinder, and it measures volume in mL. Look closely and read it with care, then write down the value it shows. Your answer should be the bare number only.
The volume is 7.2
